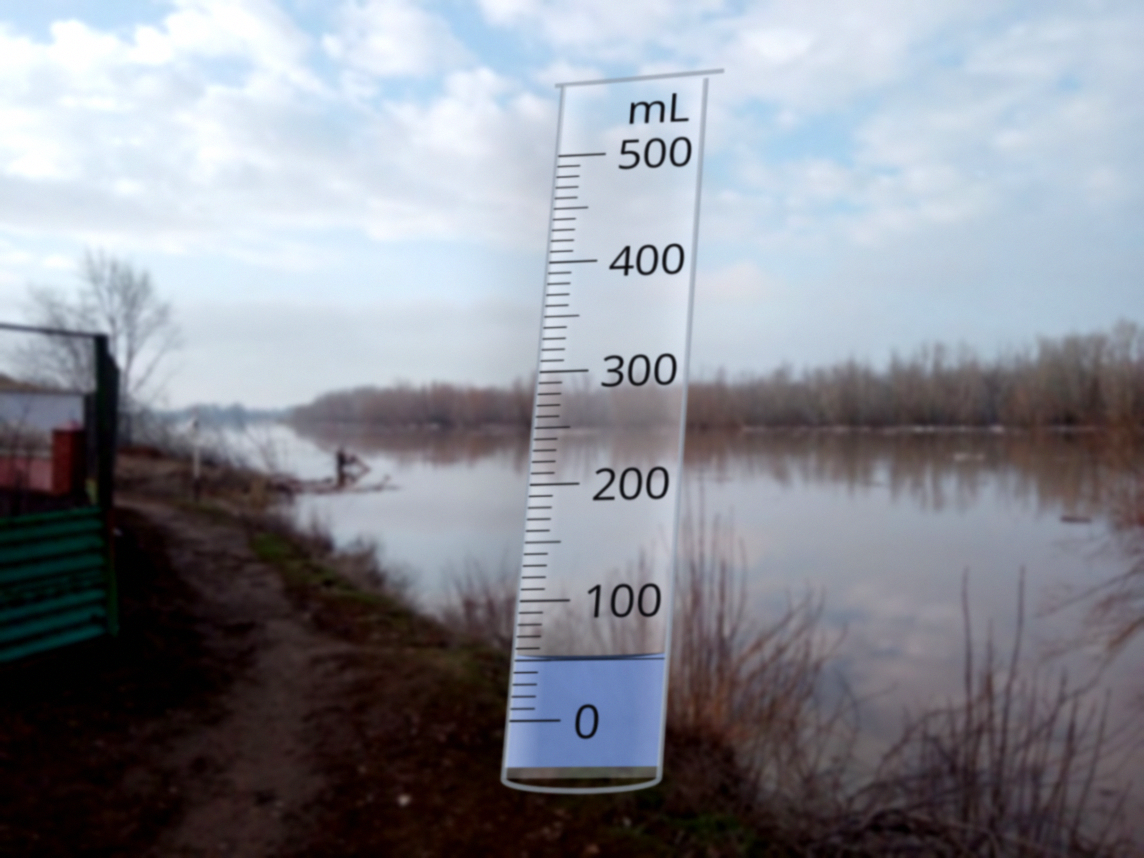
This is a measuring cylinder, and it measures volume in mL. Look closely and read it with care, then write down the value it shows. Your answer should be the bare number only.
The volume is 50
